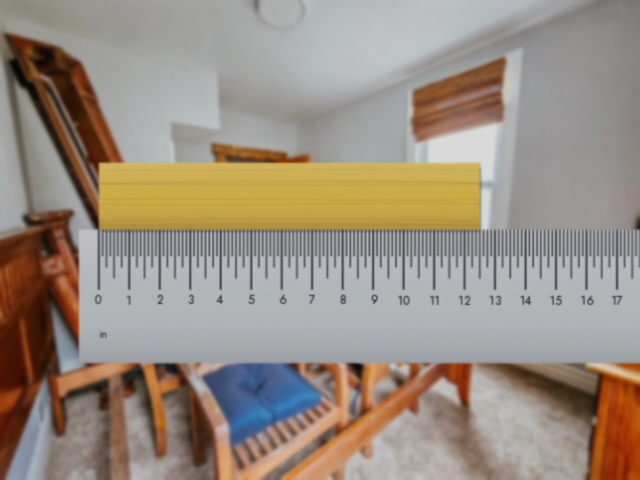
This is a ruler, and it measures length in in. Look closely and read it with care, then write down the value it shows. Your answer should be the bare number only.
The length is 12.5
